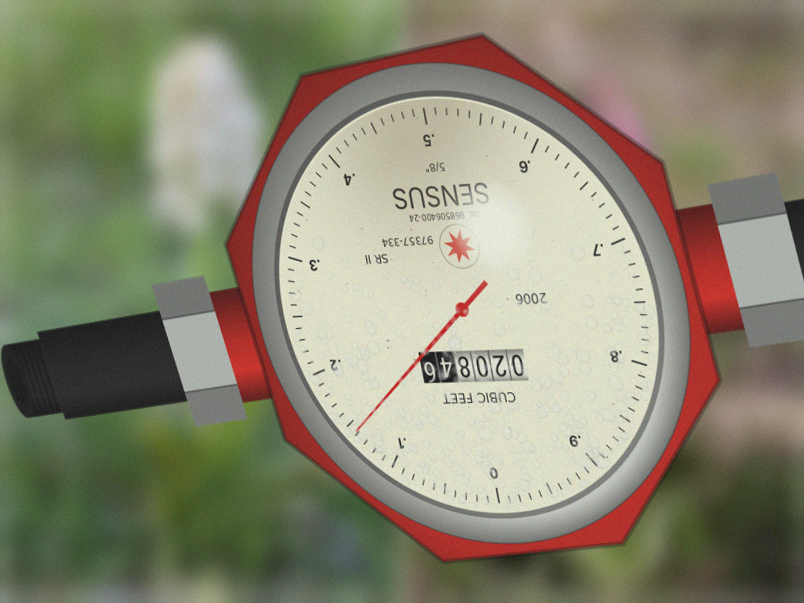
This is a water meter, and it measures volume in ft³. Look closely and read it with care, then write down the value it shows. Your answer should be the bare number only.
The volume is 20846.14
